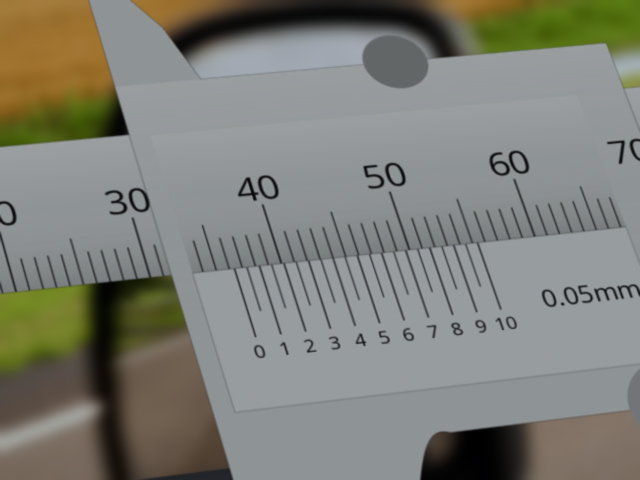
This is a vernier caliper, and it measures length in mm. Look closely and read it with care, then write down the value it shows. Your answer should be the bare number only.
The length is 36.4
